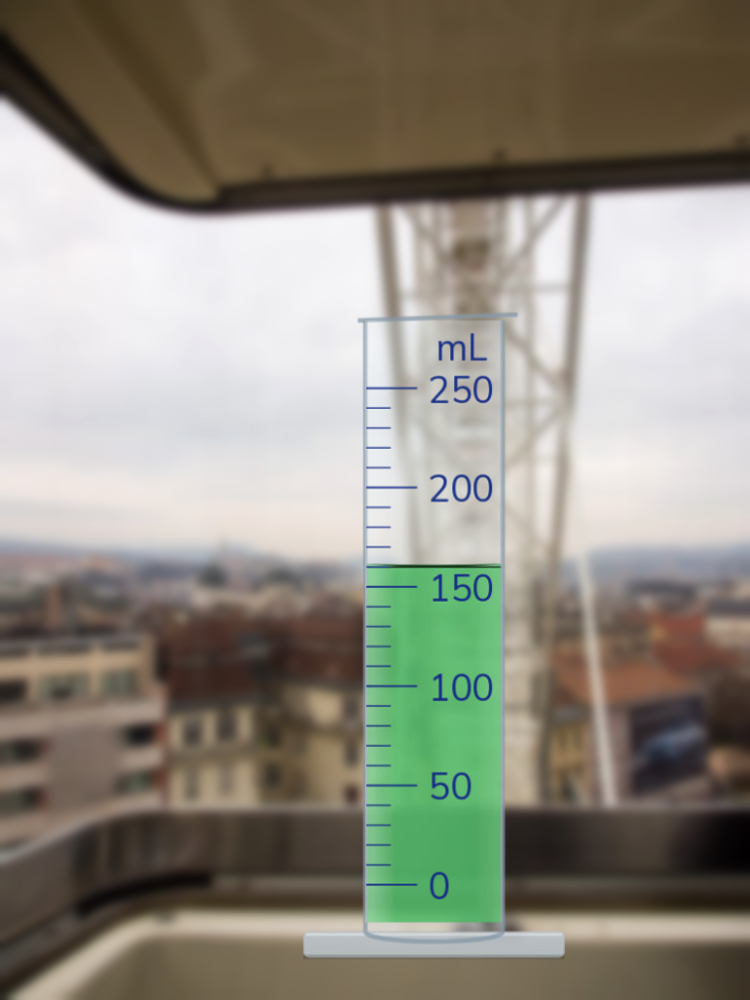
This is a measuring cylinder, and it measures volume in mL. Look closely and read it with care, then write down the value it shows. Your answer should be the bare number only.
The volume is 160
